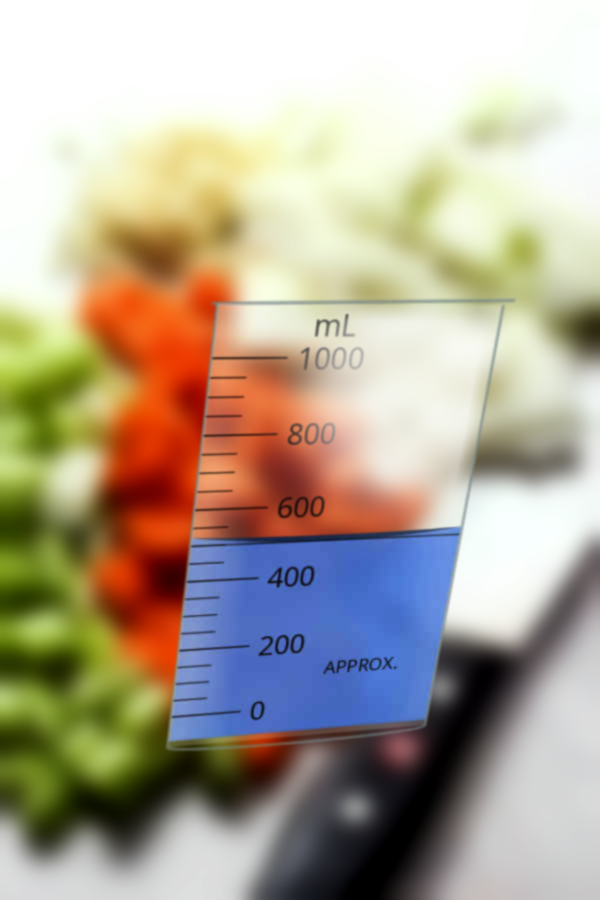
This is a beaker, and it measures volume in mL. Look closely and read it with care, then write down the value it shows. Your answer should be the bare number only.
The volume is 500
